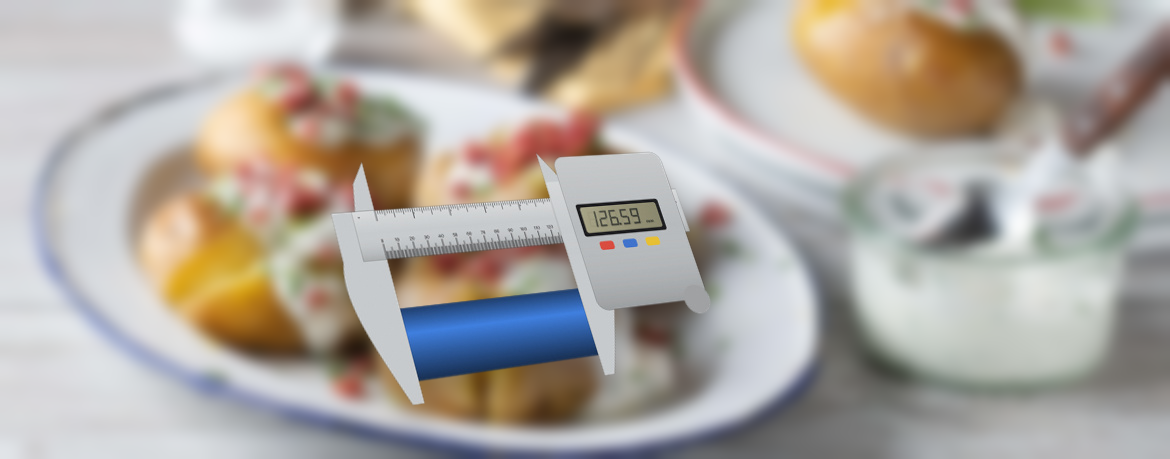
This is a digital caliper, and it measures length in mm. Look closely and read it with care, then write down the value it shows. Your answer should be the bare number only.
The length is 126.59
